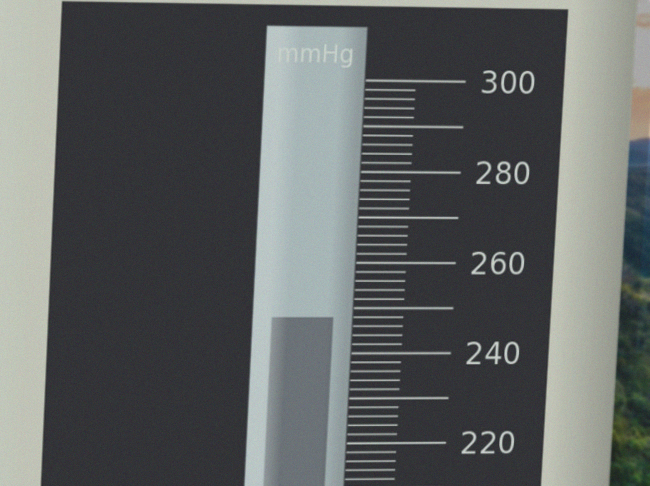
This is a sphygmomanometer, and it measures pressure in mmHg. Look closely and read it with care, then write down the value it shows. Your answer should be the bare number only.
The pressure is 248
